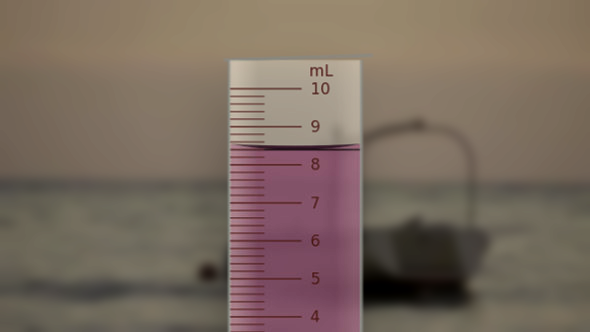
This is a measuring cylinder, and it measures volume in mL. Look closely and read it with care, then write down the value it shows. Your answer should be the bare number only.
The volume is 8.4
